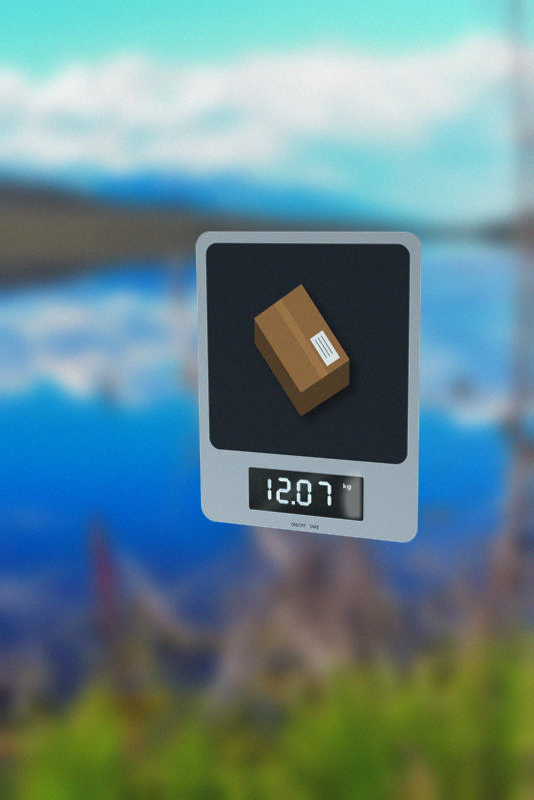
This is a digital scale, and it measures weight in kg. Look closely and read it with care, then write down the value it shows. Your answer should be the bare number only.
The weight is 12.07
